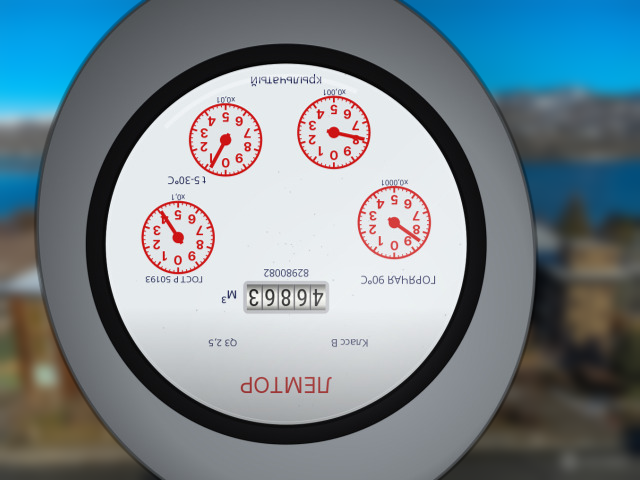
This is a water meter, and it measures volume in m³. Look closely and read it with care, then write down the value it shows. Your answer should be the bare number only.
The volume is 46863.4078
